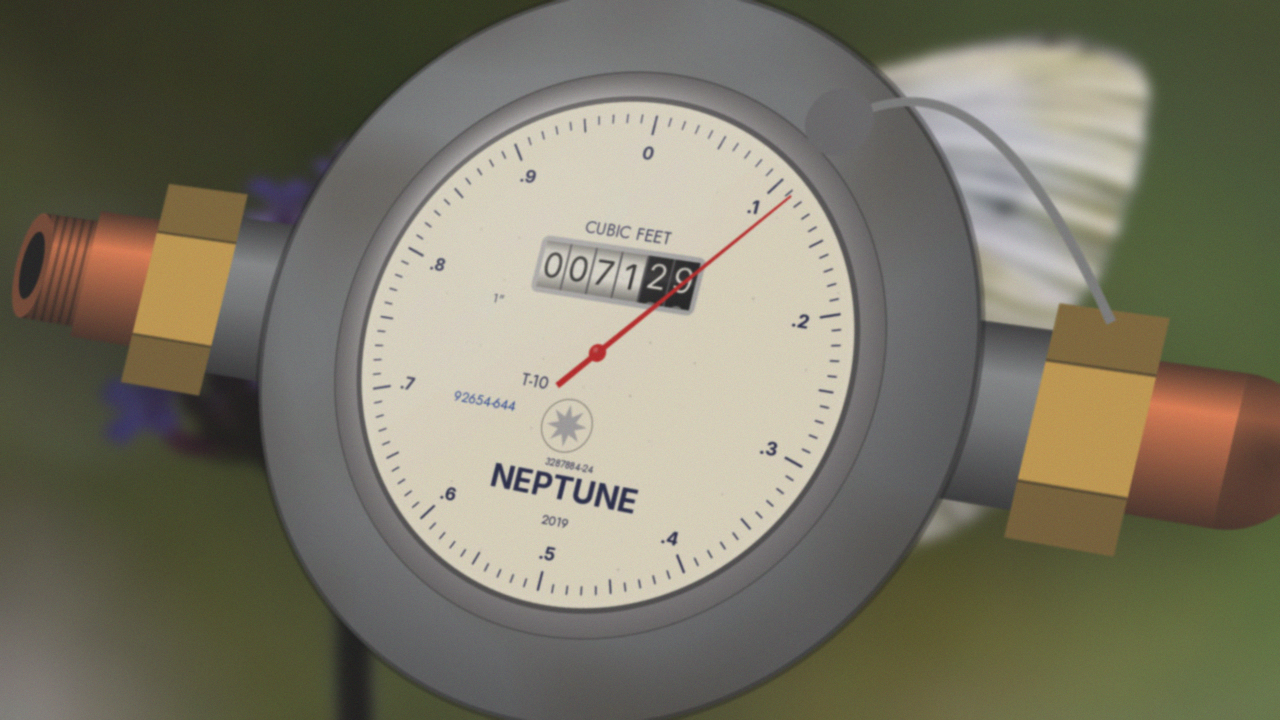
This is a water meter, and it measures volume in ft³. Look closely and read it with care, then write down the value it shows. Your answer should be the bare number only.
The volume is 7129.11
